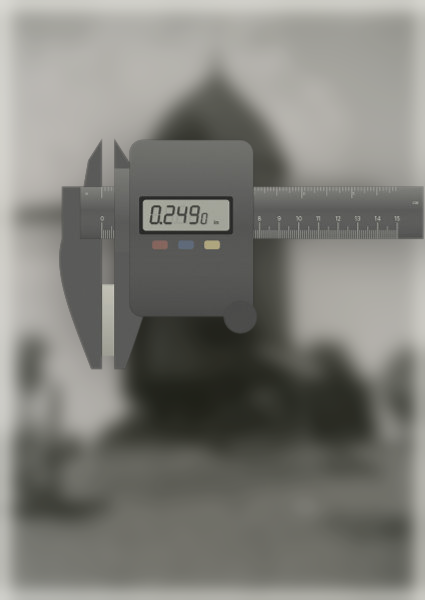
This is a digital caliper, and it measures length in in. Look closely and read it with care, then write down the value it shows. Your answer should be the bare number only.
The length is 0.2490
